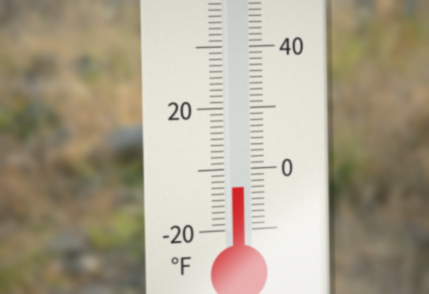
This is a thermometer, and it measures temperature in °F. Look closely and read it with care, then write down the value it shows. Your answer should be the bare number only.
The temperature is -6
